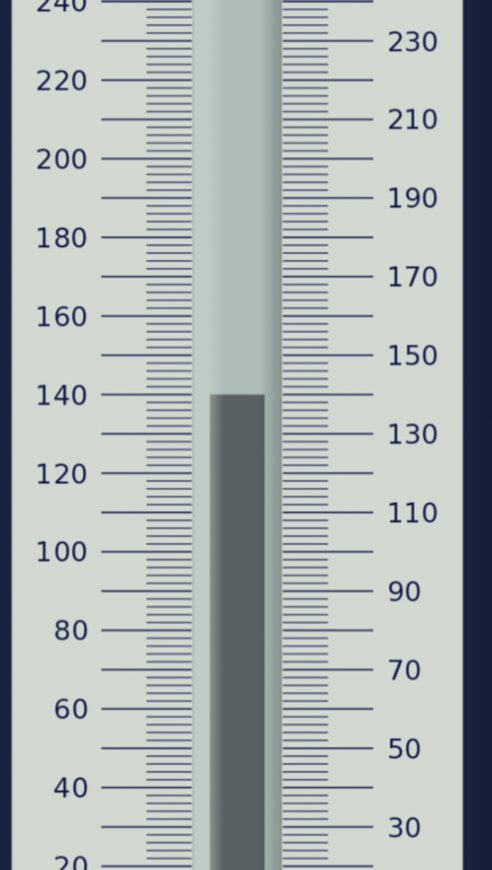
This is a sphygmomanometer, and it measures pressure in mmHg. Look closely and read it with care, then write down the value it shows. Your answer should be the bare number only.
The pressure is 140
